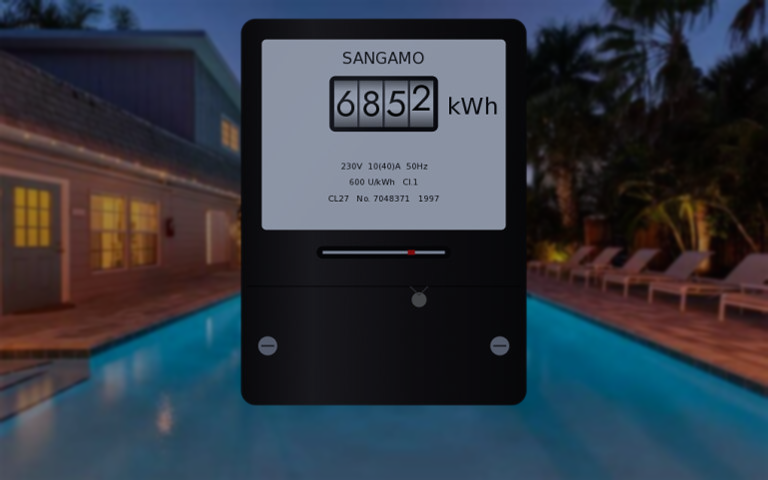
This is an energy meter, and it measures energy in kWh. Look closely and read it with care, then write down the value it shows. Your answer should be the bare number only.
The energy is 6852
